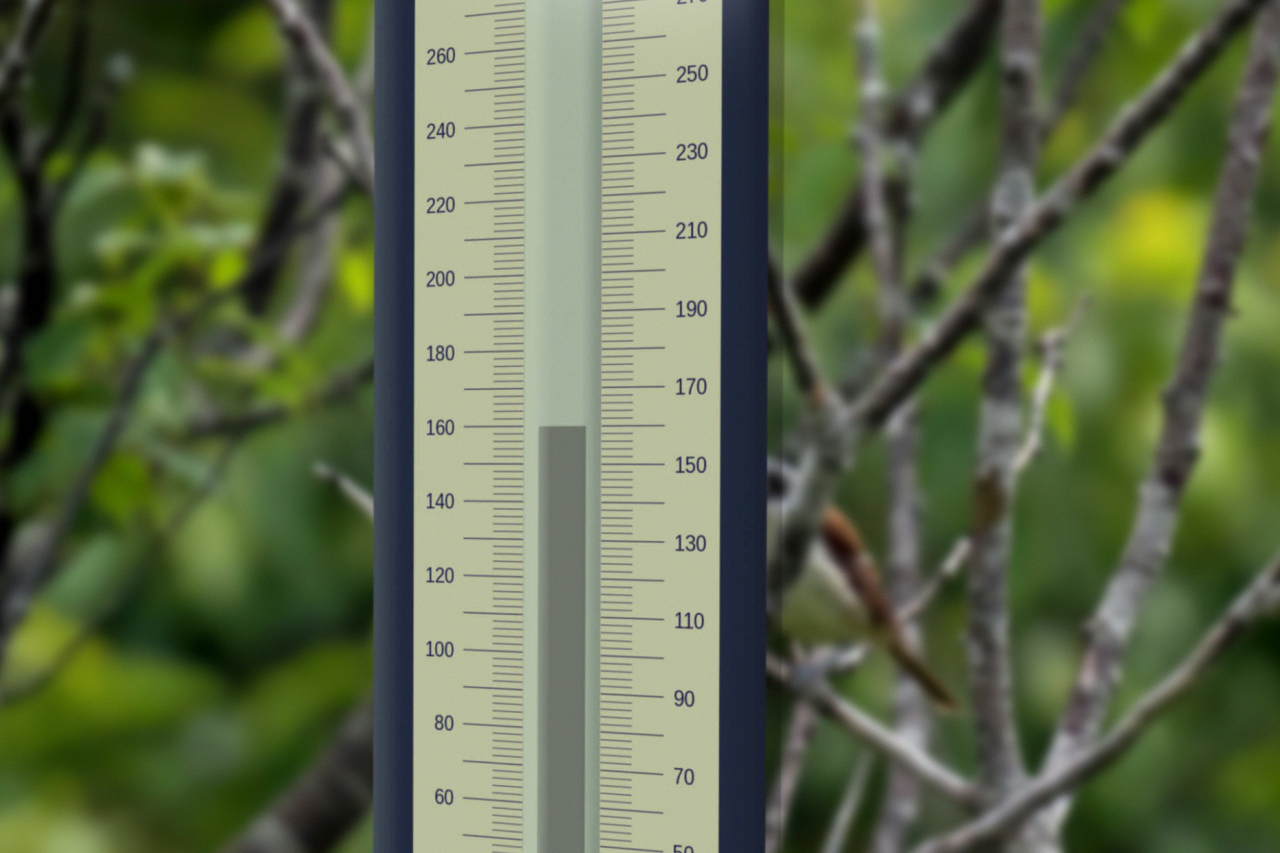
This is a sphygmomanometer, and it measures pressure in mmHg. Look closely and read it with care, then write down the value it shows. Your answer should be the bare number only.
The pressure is 160
